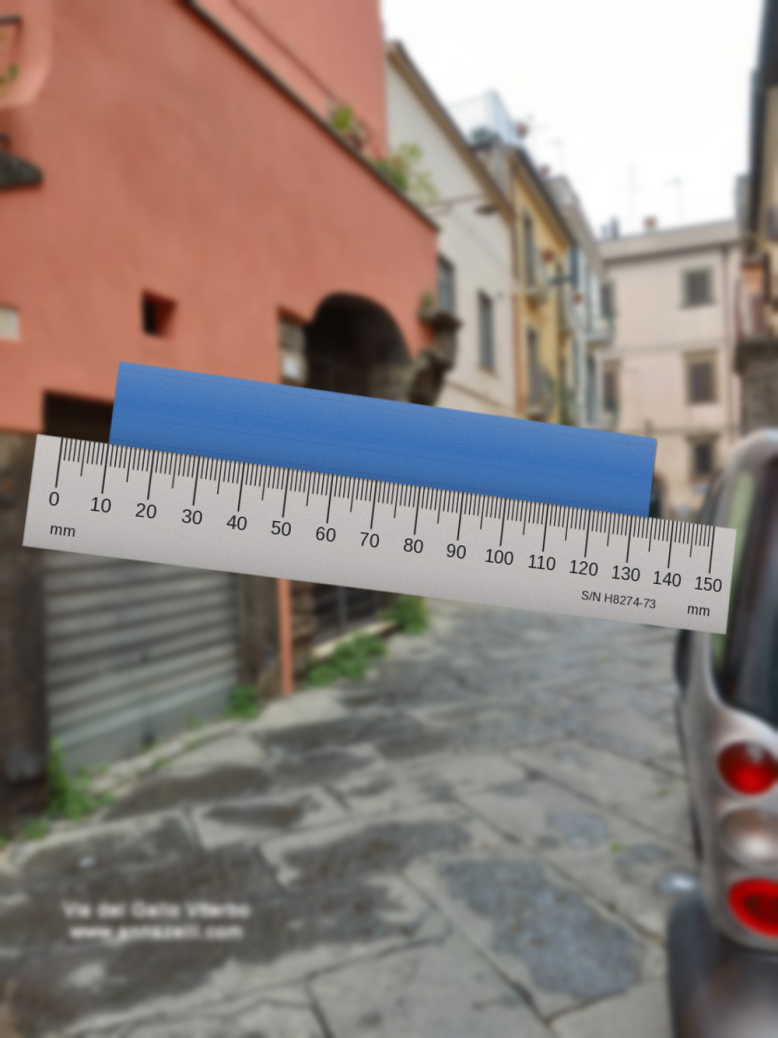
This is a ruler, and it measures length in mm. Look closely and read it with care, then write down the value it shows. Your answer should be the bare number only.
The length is 124
